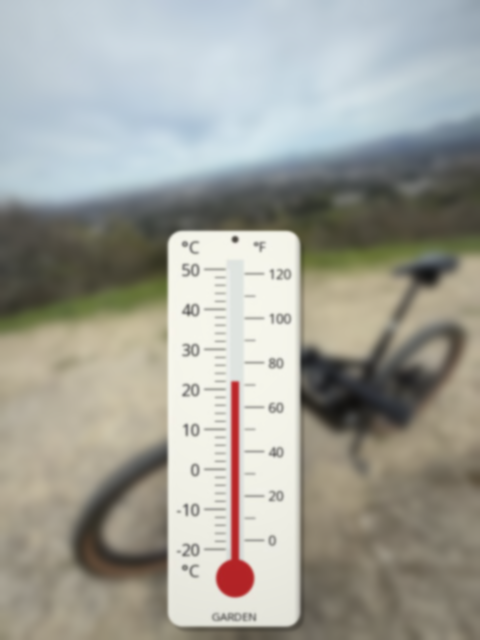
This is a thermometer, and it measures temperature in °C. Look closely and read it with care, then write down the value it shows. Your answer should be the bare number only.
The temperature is 22
